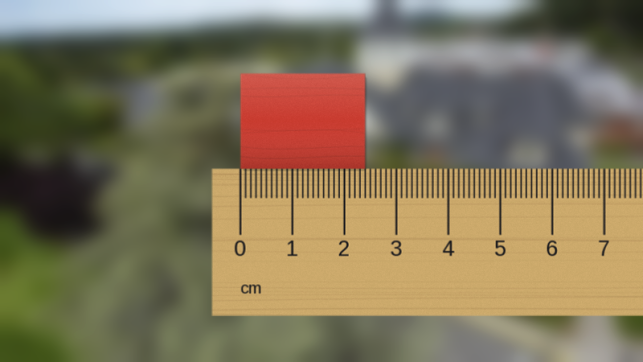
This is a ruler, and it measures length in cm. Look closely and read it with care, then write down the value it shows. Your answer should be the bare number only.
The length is 2.4
